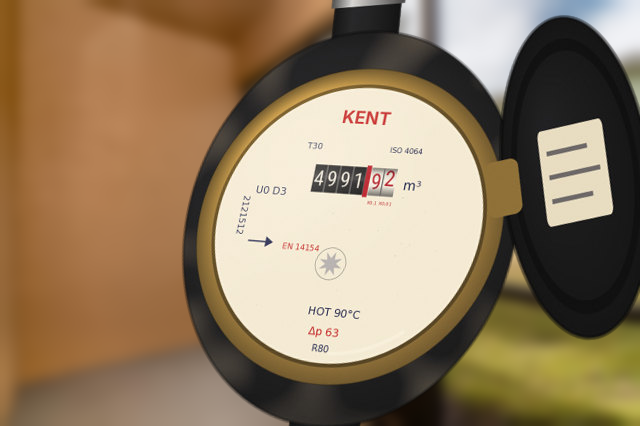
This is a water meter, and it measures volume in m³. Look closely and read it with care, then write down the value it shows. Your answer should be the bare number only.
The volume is 4991.92
